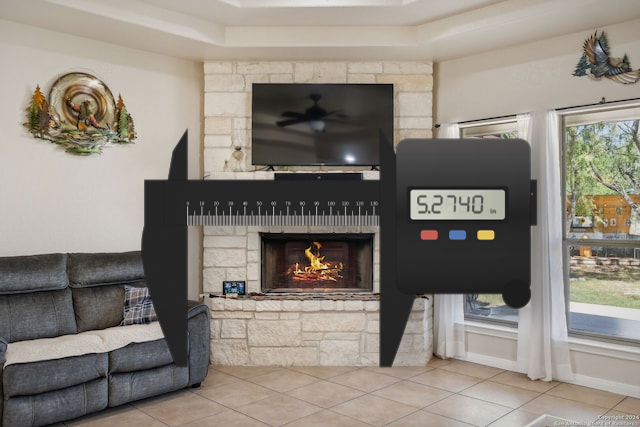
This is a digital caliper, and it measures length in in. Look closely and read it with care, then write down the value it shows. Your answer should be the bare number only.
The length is 5.2740
